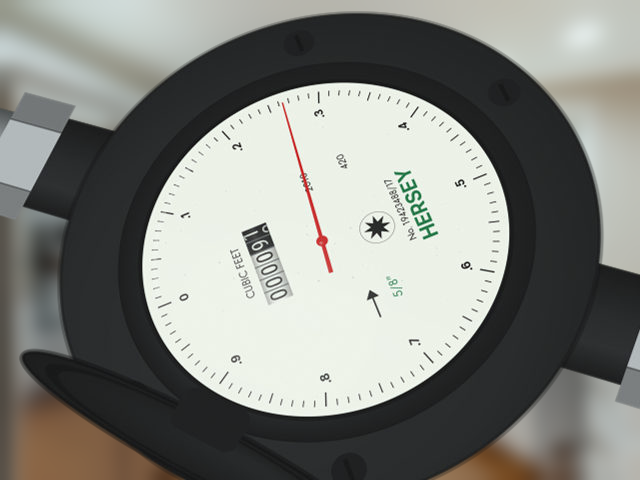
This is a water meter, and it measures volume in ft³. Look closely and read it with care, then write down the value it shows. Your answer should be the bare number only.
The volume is 91.26
